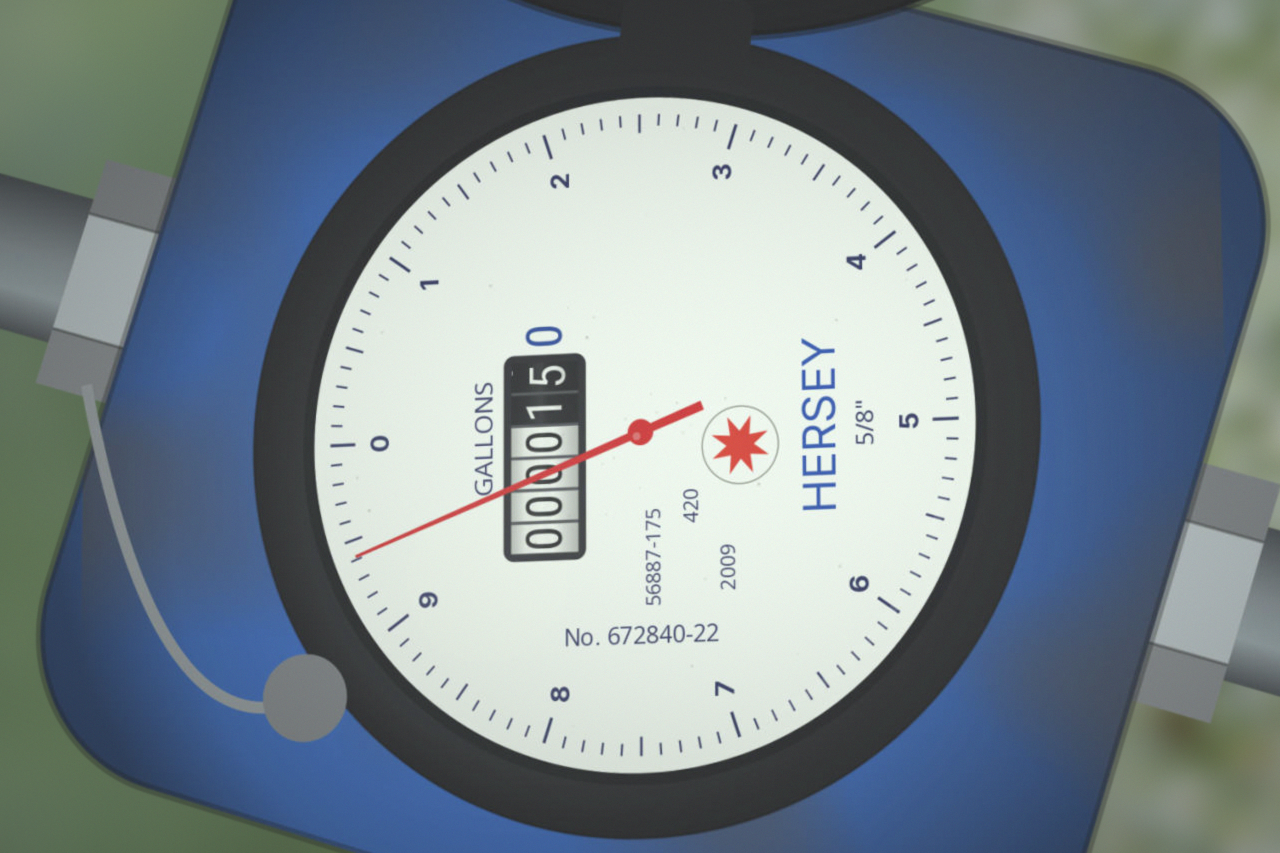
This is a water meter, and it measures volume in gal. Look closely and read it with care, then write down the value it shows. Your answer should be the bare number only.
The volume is 149.4
